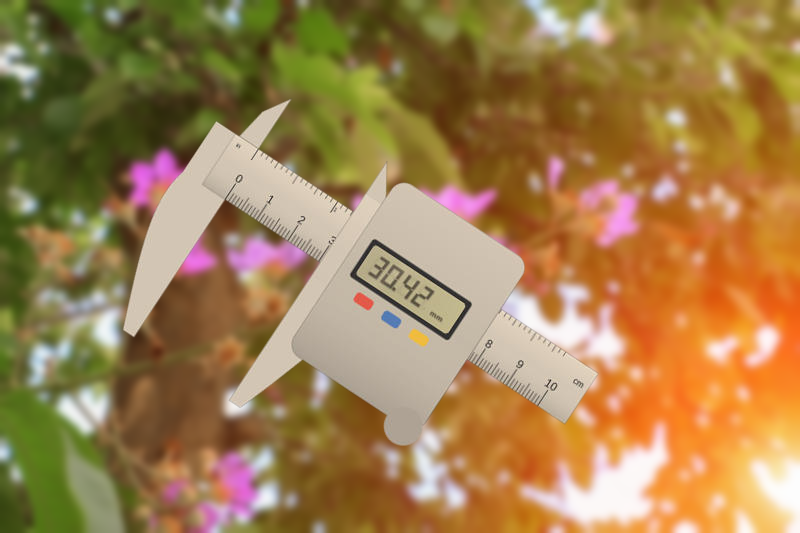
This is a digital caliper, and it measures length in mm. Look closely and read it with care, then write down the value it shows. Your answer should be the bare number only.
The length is 30.42
